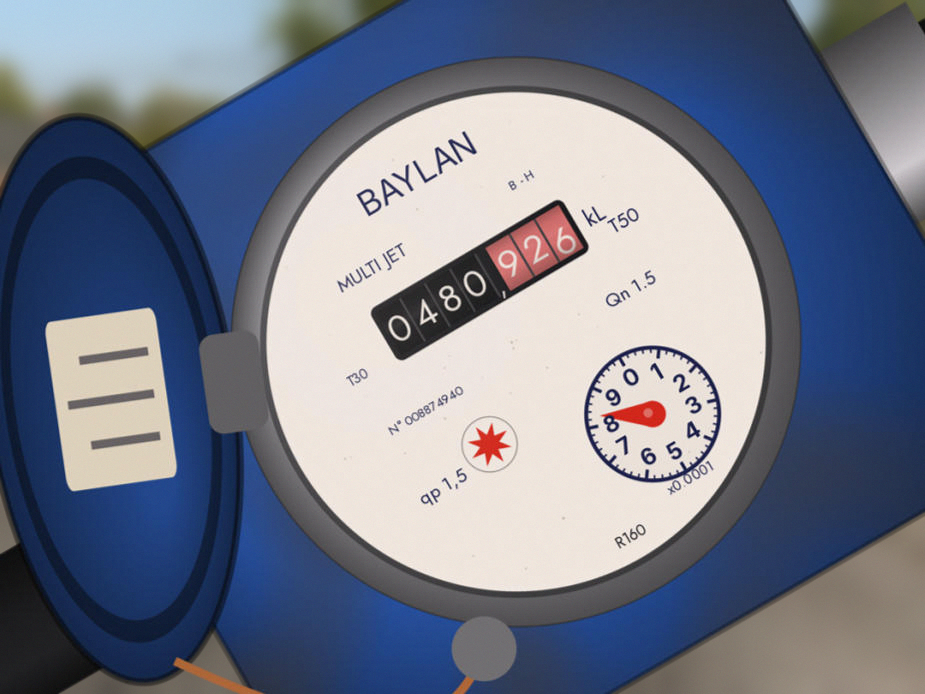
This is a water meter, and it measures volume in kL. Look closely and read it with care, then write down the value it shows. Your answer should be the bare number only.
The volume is 480.9258
